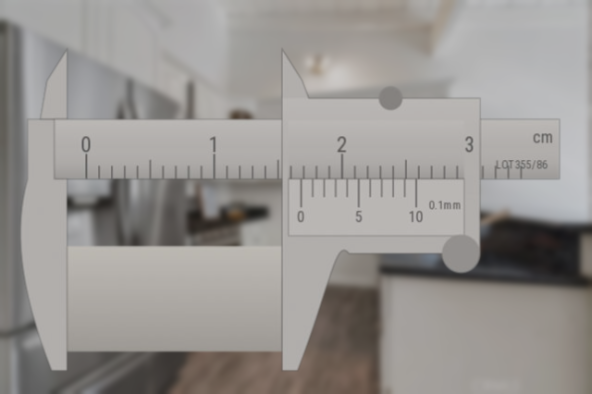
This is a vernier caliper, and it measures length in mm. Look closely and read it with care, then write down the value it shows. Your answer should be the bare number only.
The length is 16.8
